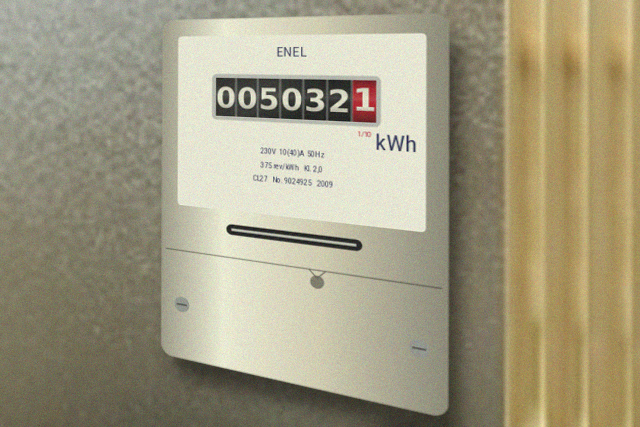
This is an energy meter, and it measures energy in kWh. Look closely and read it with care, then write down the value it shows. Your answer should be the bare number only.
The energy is 5032.1
